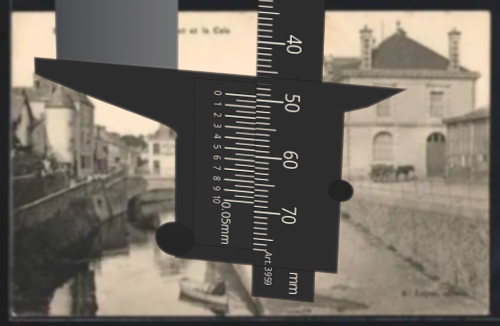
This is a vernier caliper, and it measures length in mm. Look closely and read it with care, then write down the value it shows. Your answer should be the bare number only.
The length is 49.4
